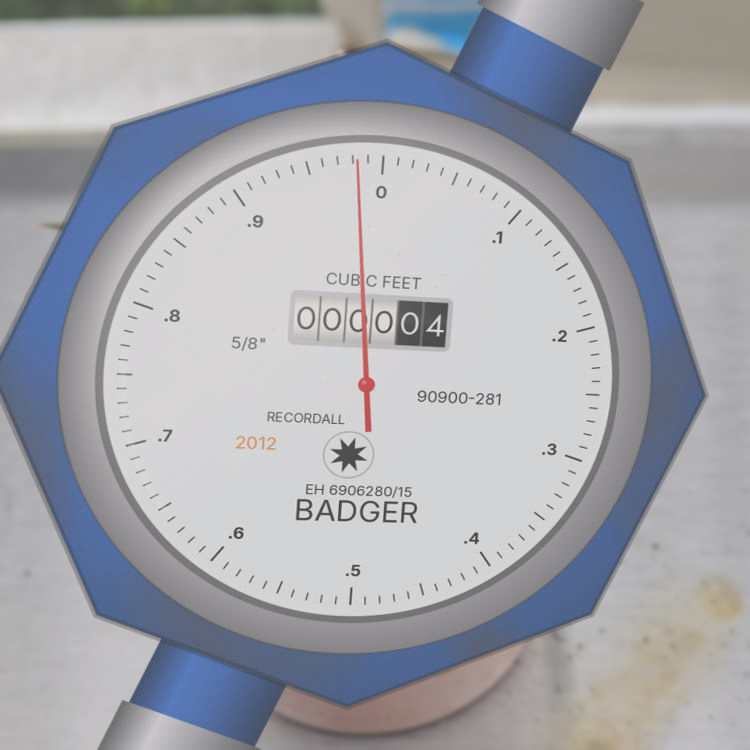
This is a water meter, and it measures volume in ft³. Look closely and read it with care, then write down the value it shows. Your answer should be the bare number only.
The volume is 3.98
